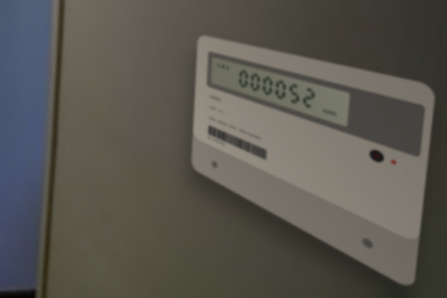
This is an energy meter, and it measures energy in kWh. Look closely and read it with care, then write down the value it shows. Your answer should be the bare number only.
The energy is 52
